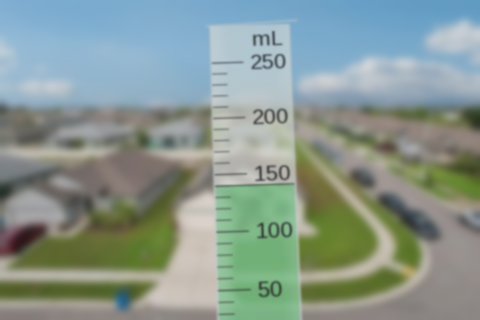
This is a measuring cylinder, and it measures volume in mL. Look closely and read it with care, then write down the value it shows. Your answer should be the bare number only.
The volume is 140
